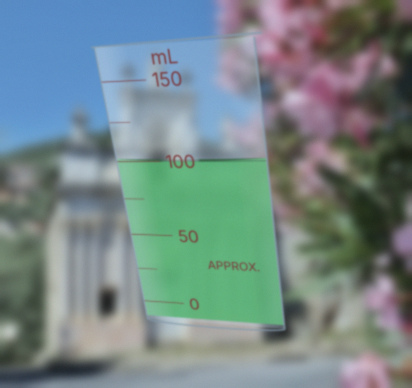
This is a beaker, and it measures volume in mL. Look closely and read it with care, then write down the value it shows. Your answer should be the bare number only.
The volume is 100
